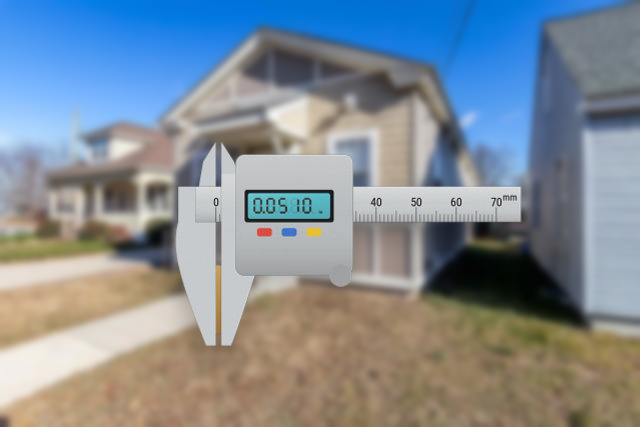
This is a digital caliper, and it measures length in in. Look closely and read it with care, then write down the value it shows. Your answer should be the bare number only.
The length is 0.0510
